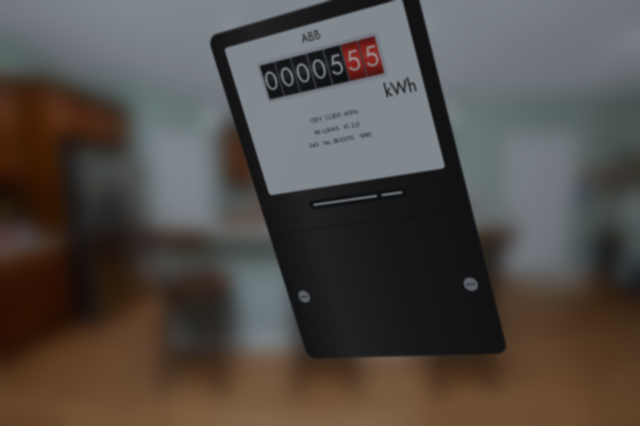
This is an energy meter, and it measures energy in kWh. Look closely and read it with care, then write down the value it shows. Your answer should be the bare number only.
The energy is 5.55
